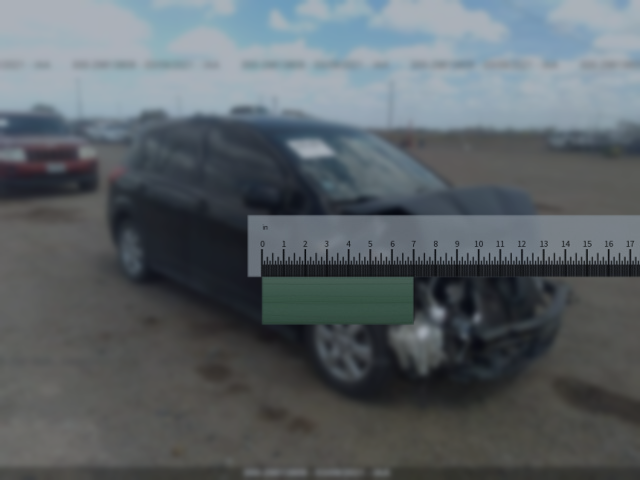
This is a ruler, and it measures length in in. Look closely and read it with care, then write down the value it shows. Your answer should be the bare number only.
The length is 7
